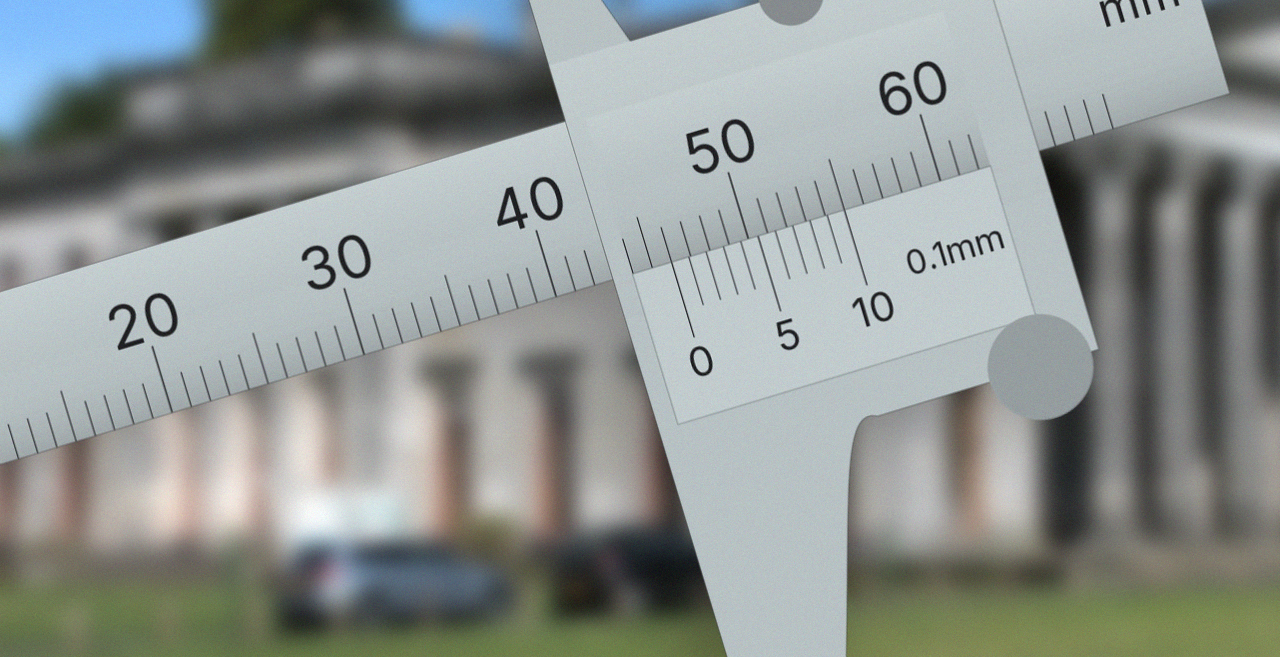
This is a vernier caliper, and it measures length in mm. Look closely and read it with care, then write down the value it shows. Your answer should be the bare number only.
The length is 46.0
